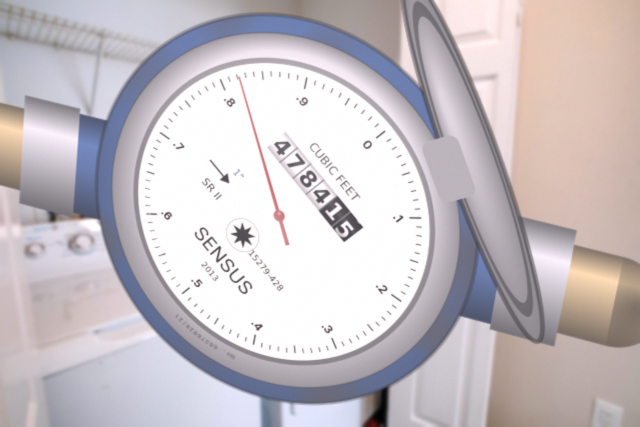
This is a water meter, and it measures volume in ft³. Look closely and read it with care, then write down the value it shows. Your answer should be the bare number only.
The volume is 478414.82
